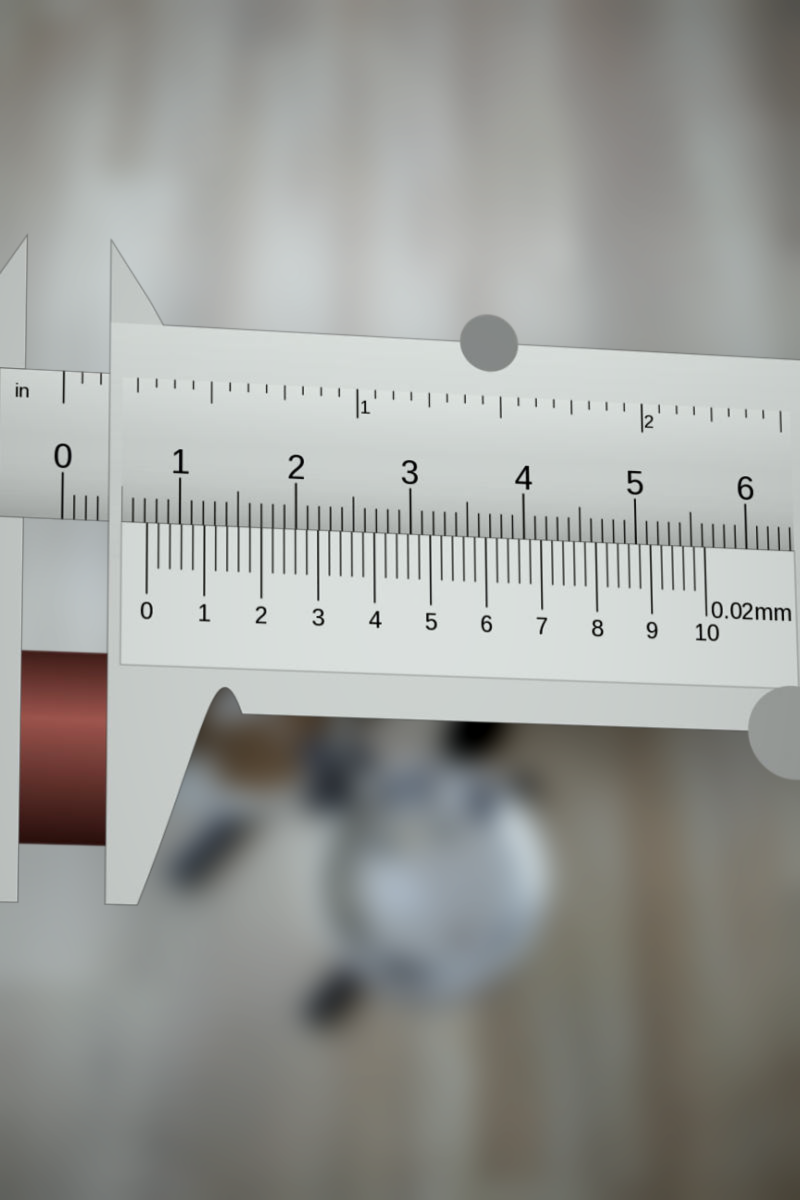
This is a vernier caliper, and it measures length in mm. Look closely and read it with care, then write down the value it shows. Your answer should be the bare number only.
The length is 7.2
